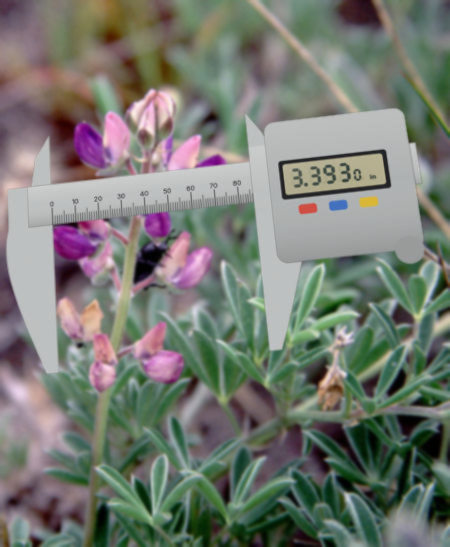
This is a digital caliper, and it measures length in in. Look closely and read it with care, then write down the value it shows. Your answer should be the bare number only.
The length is 3.3930
